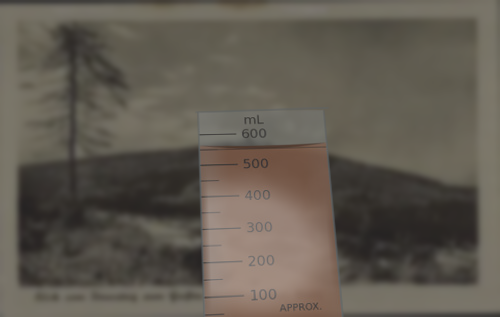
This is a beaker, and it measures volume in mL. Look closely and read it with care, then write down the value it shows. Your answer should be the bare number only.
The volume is 550
